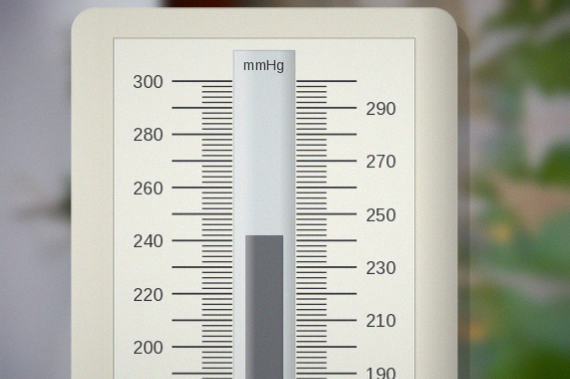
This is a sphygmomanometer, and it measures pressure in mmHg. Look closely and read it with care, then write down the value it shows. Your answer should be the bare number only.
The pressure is 242
